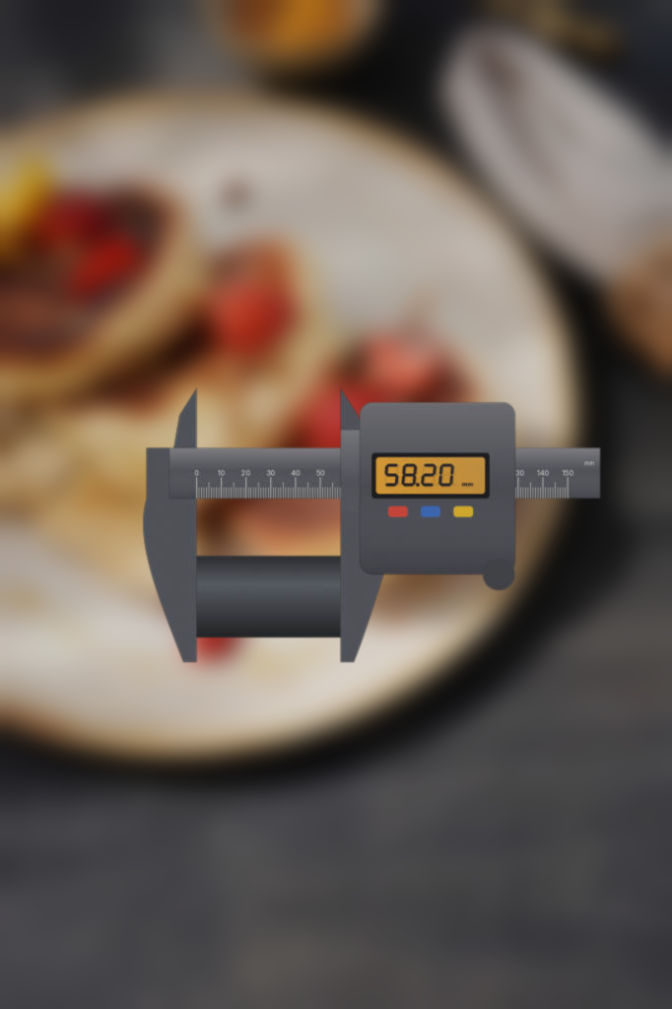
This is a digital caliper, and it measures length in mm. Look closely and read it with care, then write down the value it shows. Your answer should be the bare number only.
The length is 58.20
